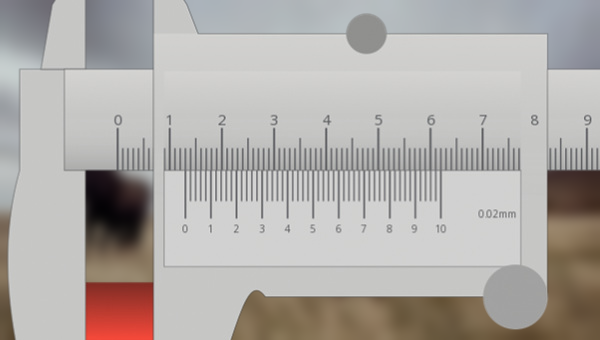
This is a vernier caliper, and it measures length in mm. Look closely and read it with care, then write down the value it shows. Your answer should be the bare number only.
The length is 13.0
